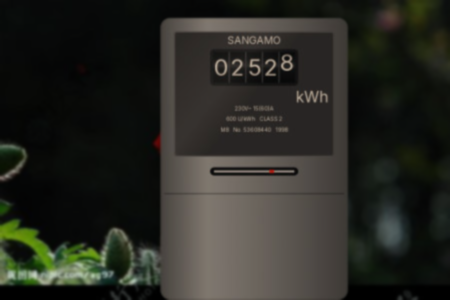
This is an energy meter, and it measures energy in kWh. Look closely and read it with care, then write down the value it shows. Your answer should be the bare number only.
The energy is 2528
